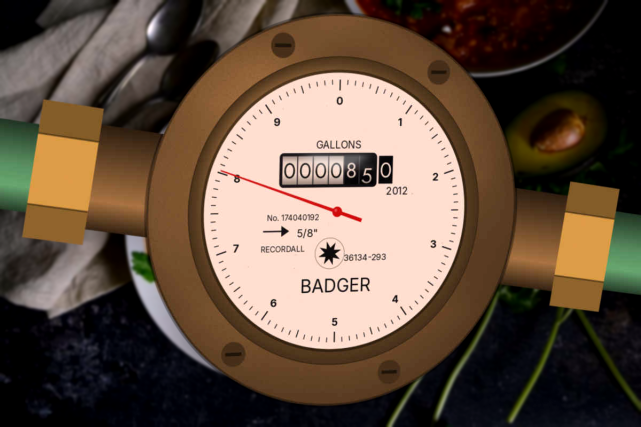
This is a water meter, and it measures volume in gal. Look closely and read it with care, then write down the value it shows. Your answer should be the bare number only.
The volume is 848.0
